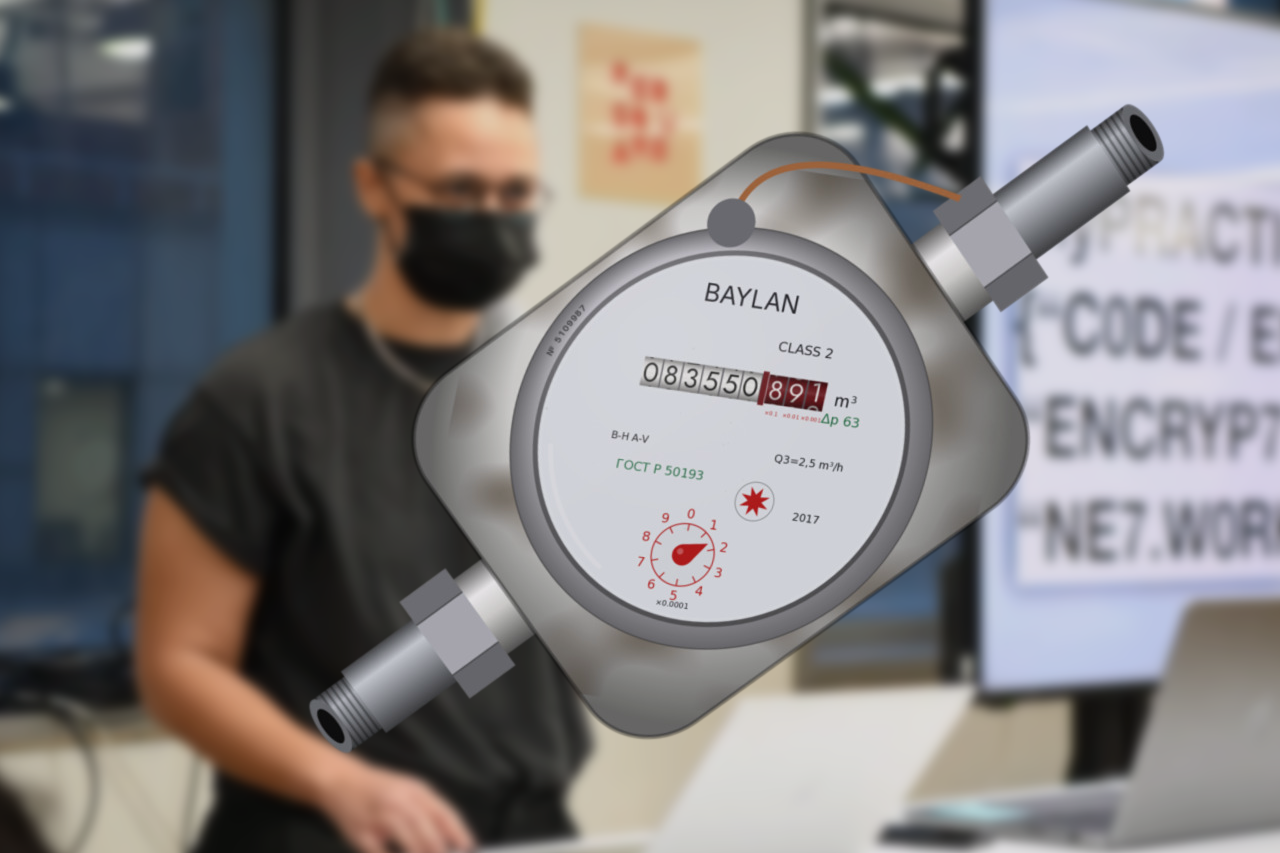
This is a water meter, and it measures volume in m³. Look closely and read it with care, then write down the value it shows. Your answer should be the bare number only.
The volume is 83550.8911
